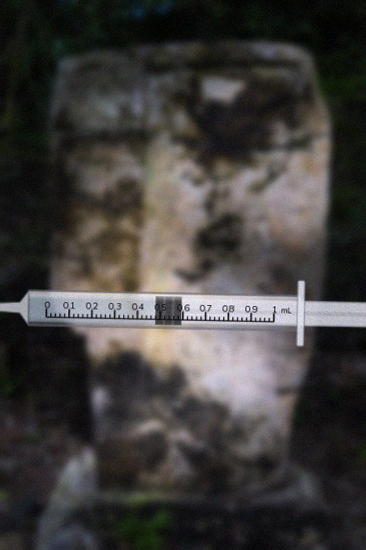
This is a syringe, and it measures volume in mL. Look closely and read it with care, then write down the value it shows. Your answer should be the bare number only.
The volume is 0.48
